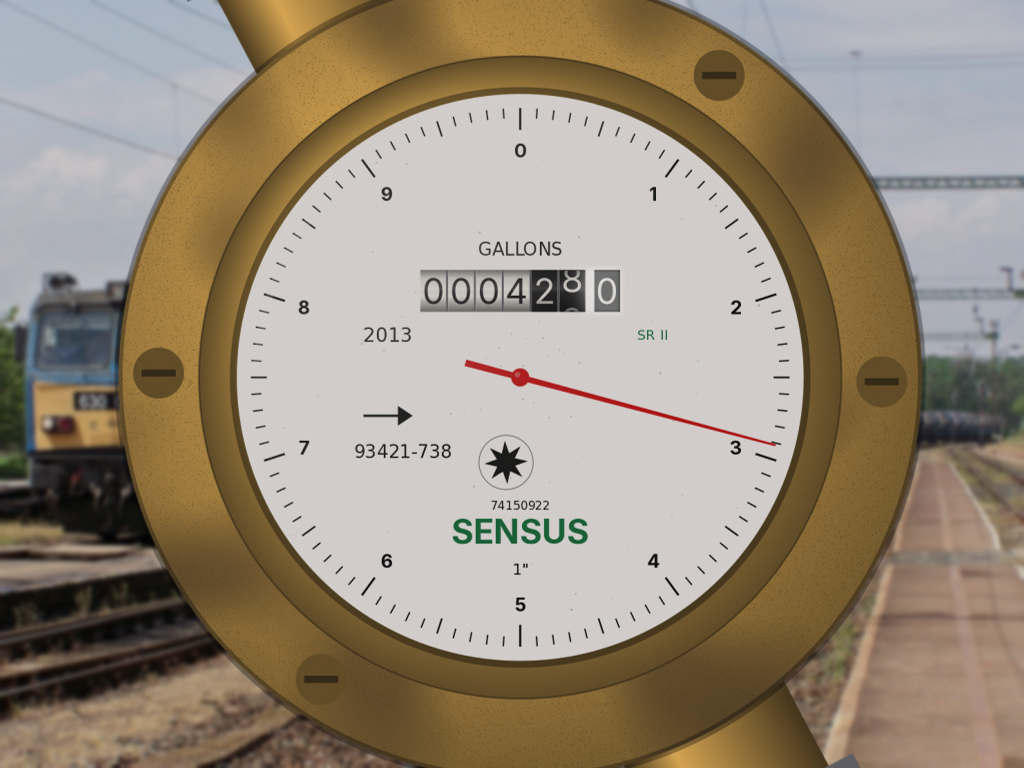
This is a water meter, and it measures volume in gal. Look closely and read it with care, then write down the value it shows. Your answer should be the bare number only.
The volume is 4282.9
